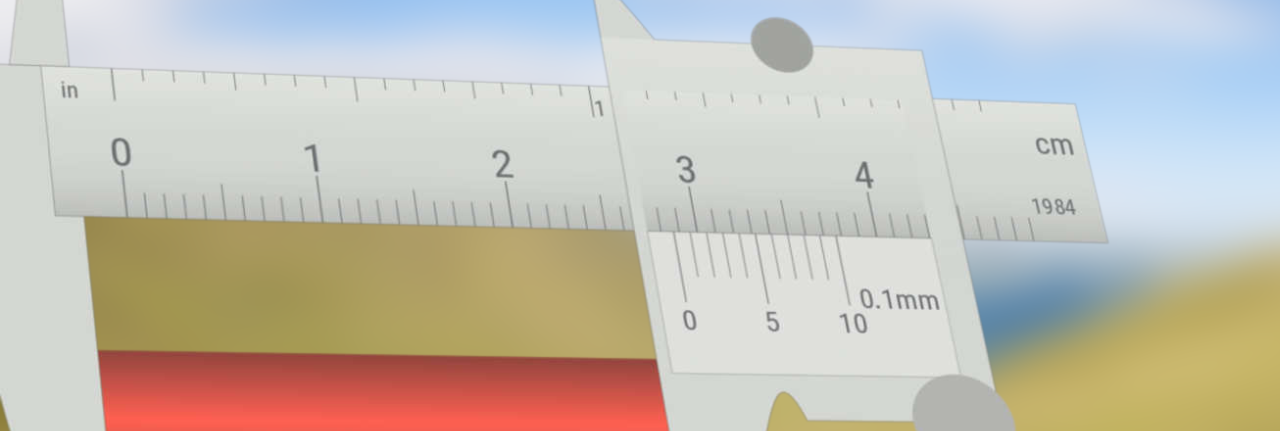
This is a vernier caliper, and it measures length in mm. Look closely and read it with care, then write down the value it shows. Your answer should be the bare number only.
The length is 28.7
